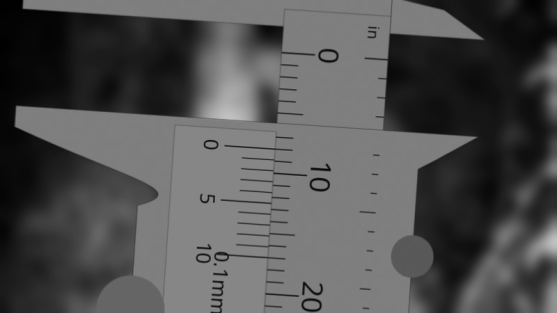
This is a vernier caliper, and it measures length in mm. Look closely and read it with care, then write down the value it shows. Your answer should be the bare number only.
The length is 8.0
